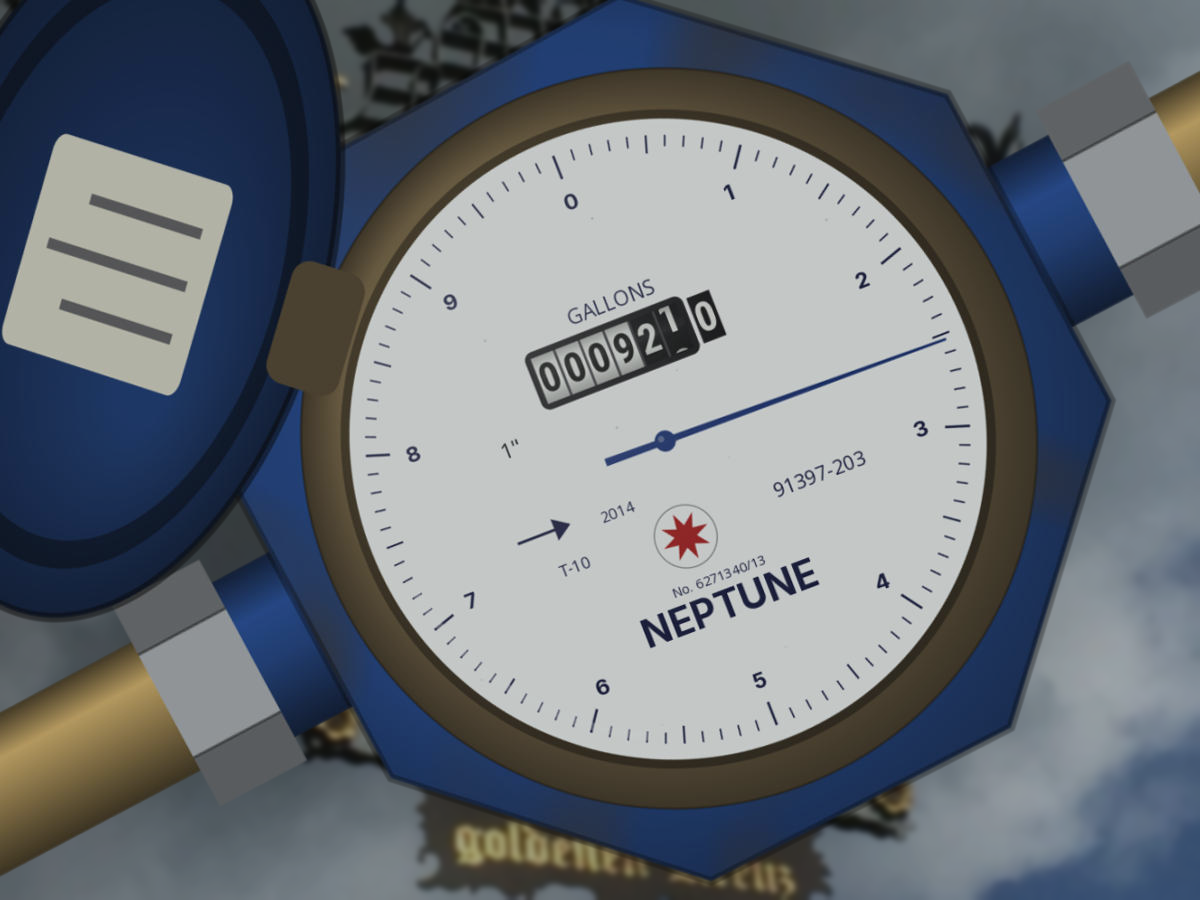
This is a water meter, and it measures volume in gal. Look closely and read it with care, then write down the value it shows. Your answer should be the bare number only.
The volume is 9212.5
